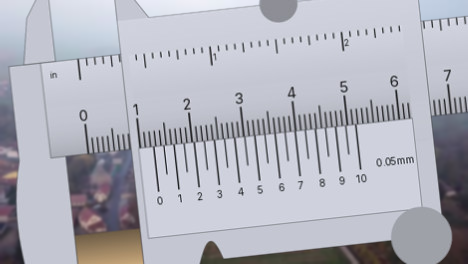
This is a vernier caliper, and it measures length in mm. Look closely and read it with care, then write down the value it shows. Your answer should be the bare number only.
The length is 12.6
